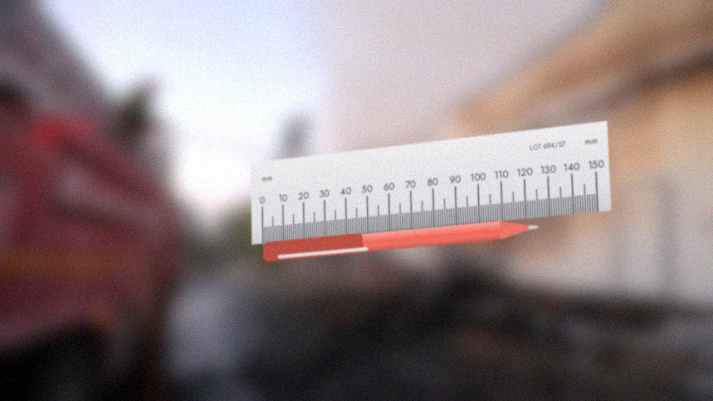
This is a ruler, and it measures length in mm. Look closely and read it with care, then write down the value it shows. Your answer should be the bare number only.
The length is 125
